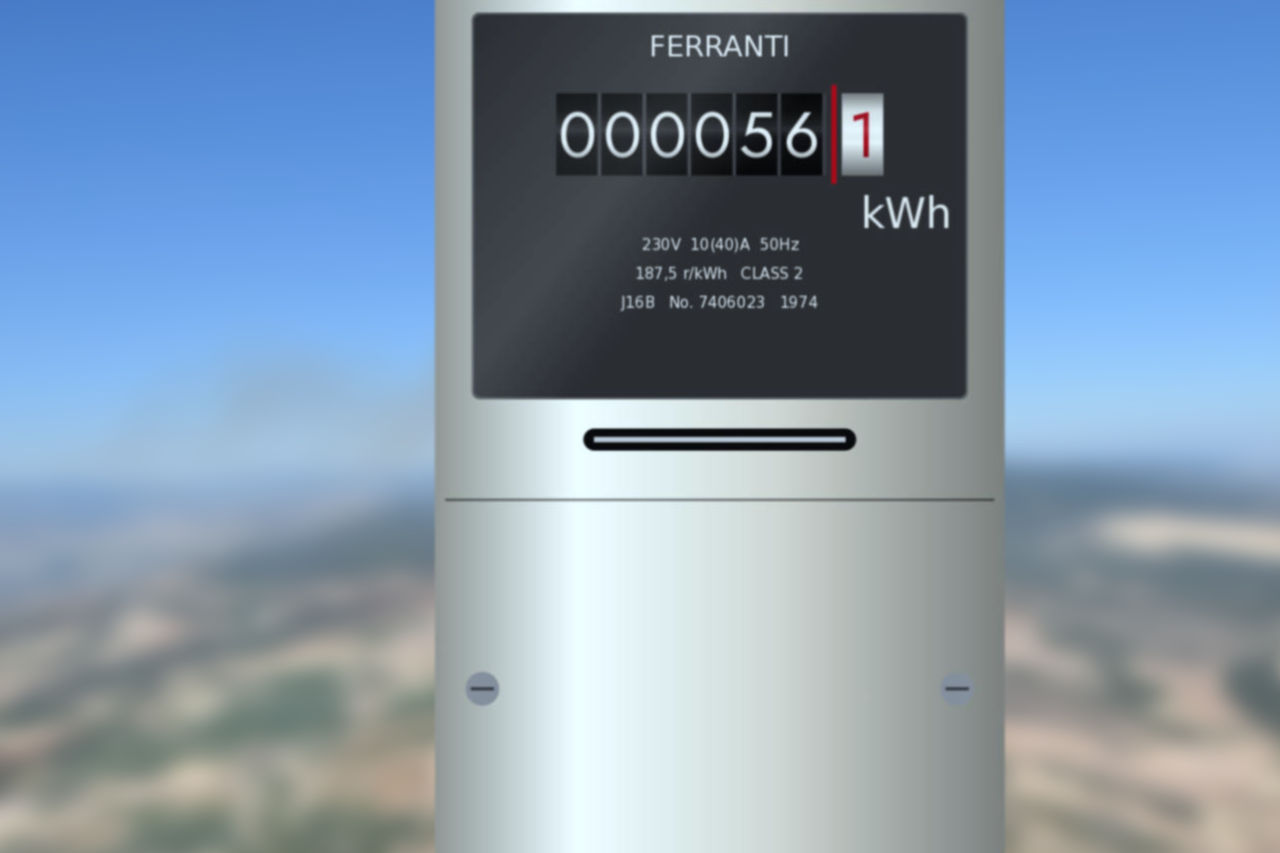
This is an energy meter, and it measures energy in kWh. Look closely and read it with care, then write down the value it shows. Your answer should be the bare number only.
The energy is 56.1
